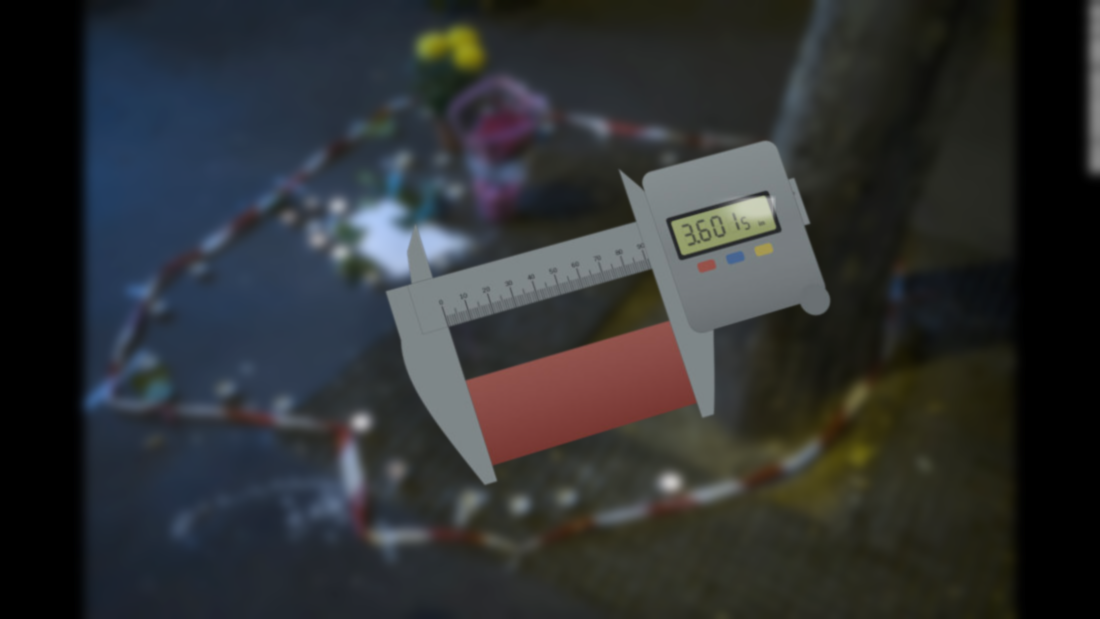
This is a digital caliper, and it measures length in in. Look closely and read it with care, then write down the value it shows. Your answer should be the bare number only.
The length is 3.6015
